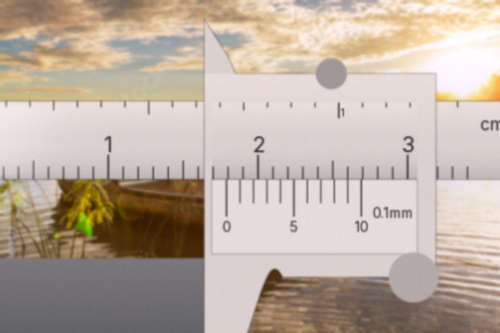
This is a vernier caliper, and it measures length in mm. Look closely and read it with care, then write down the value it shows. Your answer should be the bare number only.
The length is 17.9
